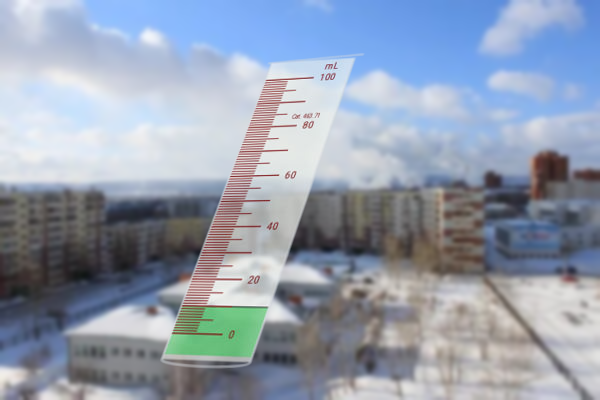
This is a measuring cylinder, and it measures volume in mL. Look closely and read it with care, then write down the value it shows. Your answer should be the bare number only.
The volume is 10
